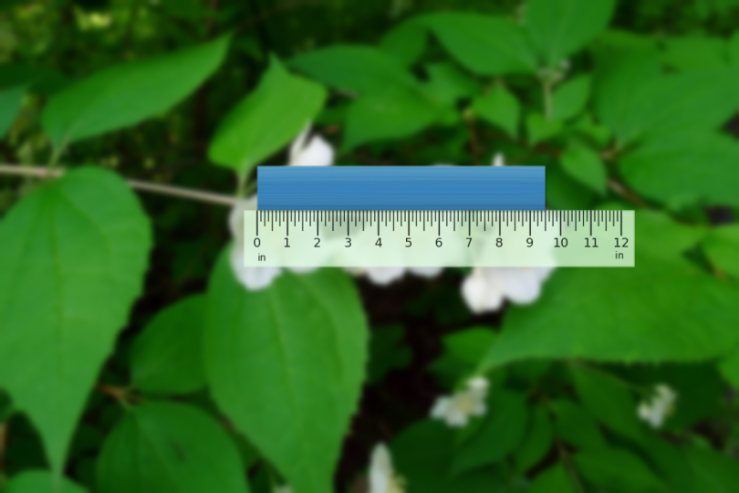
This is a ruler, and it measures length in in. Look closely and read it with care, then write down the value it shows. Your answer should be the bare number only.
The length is 9.5
